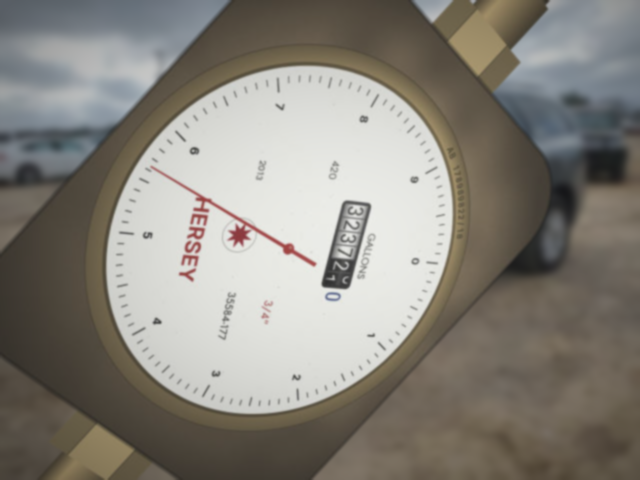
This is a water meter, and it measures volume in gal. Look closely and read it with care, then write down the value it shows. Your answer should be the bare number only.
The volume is 3237205.6
